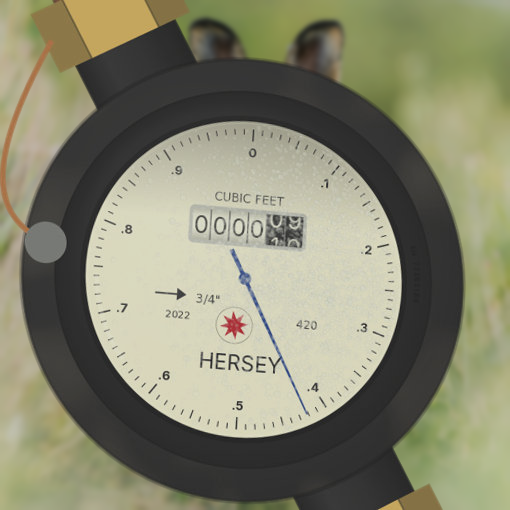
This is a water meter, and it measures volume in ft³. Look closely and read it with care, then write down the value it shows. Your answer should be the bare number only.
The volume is 9.42
